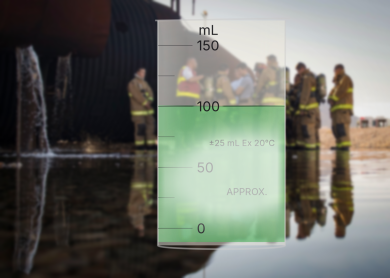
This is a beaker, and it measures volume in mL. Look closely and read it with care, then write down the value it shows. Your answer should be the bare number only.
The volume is 100
